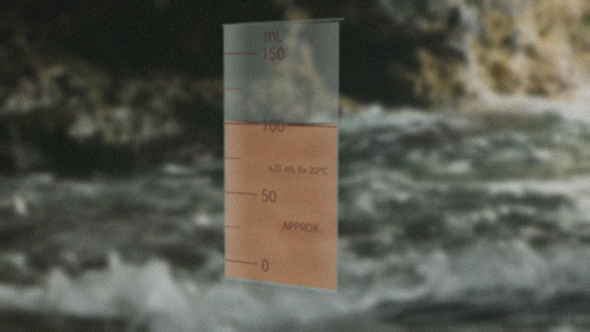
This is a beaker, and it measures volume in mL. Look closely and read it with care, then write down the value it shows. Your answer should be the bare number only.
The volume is 100
